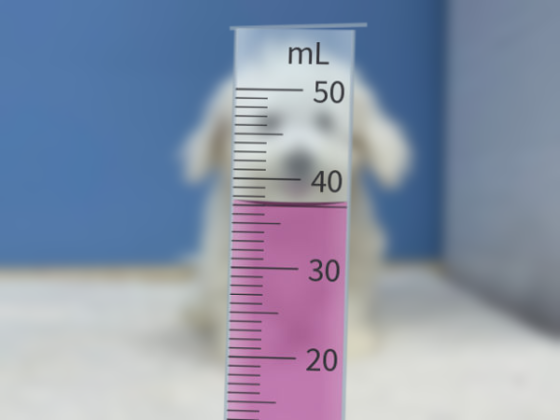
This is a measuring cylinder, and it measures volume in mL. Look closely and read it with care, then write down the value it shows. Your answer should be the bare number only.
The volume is 37
